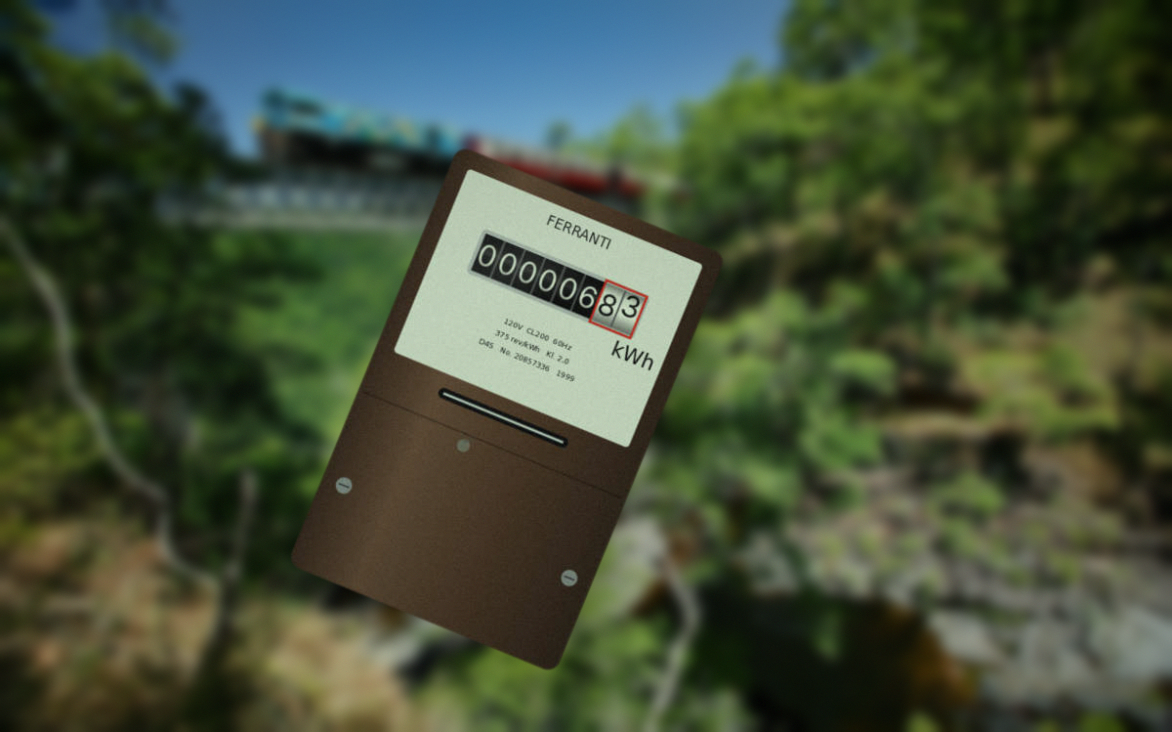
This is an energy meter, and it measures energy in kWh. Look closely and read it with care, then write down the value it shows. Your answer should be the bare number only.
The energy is 6.83
